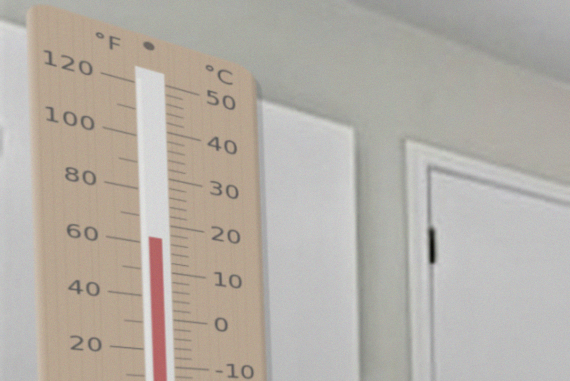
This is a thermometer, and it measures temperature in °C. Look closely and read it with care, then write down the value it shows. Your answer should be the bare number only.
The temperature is 17
